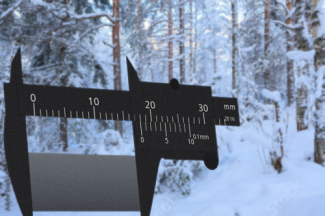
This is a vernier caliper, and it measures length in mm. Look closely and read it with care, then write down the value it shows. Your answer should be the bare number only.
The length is 18.0
